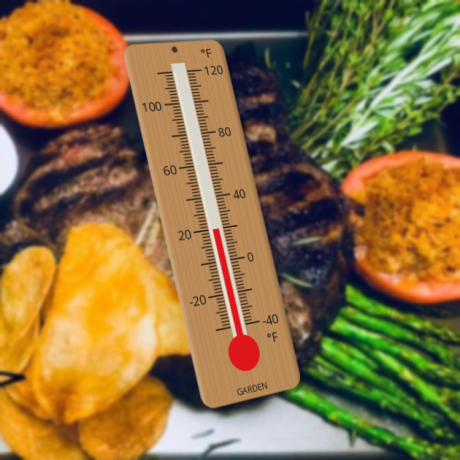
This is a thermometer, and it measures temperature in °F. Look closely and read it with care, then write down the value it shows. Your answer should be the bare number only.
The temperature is 20
